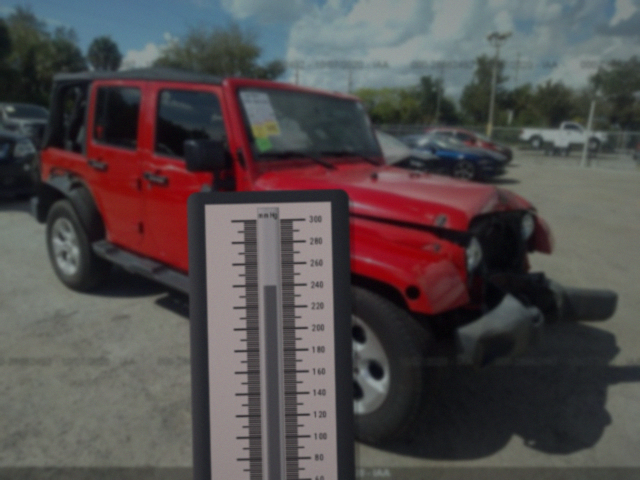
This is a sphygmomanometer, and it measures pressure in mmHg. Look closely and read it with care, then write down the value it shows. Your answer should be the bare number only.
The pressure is 240
